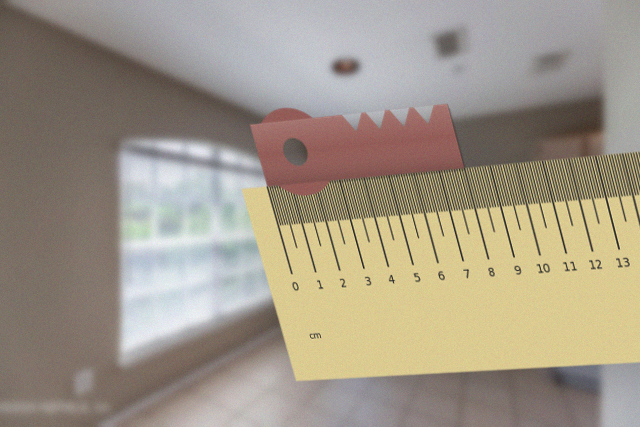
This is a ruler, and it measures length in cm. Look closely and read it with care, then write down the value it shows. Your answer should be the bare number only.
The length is 8
